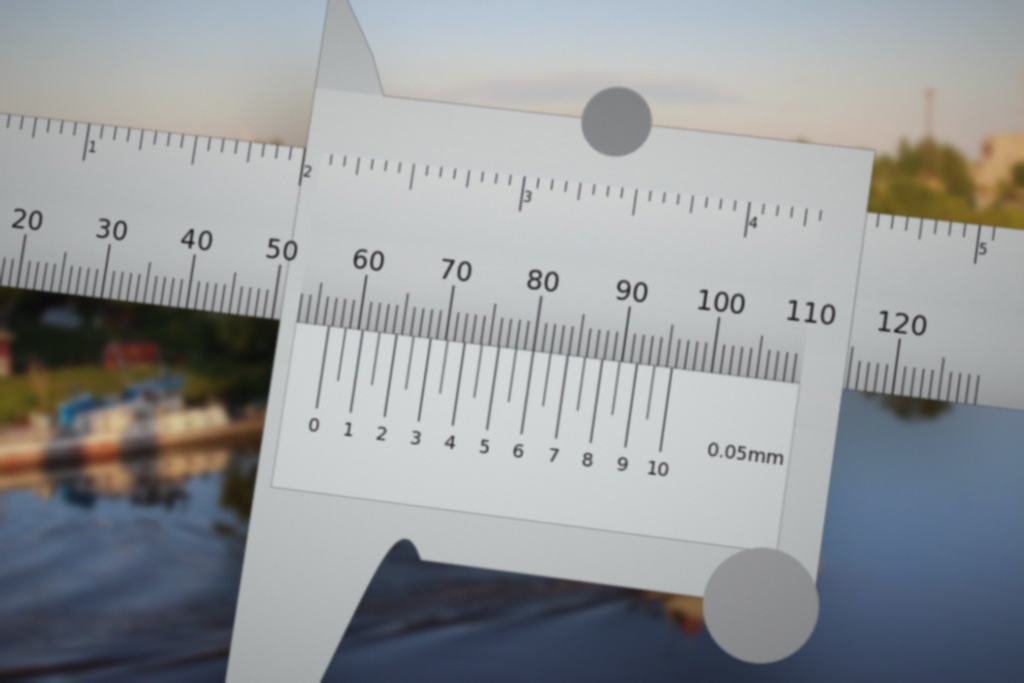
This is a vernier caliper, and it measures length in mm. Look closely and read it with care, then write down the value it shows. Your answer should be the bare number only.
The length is 56.6
